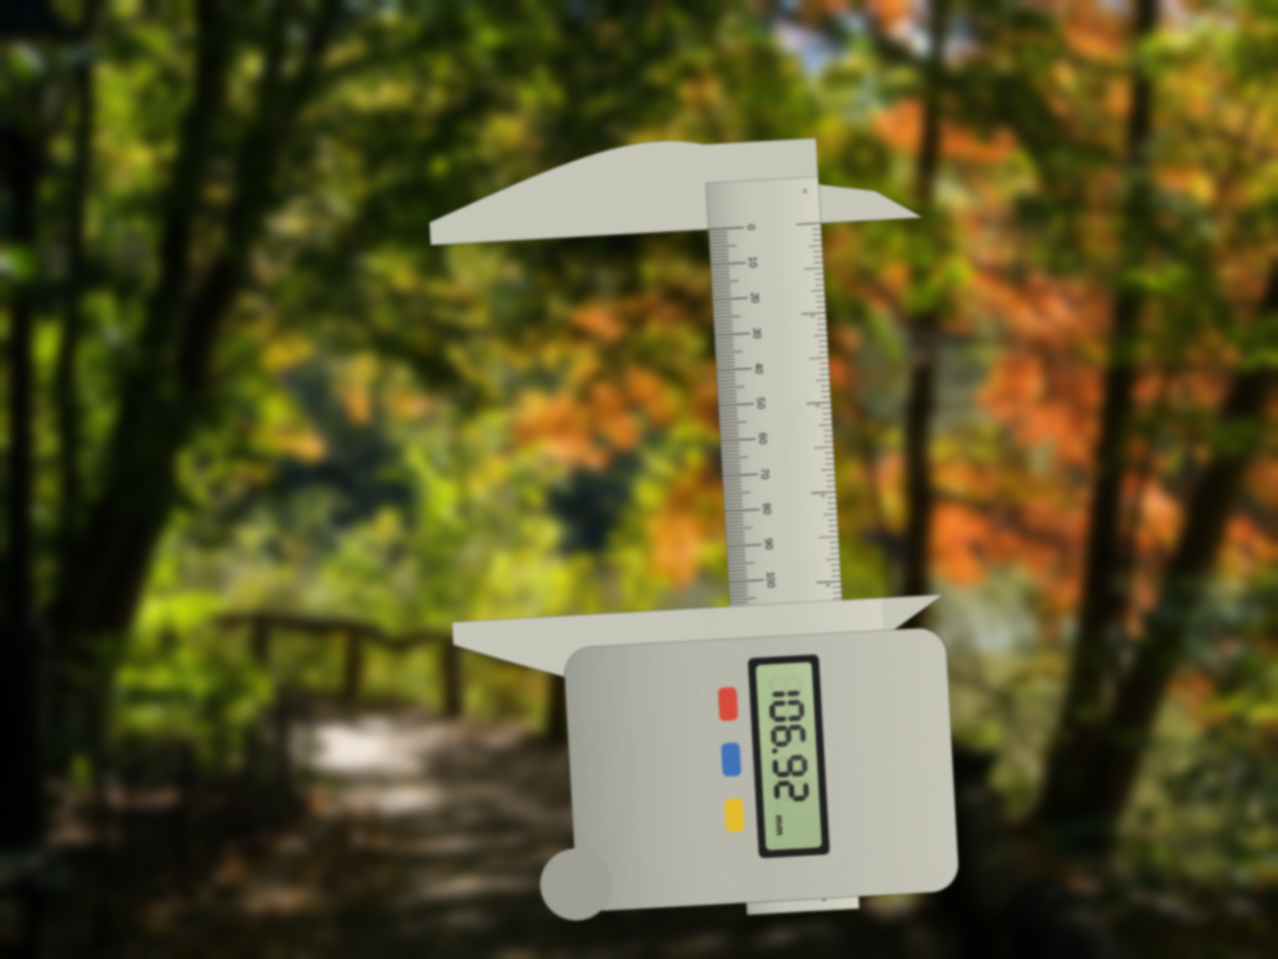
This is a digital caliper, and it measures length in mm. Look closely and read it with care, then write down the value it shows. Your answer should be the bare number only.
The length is 106.92
